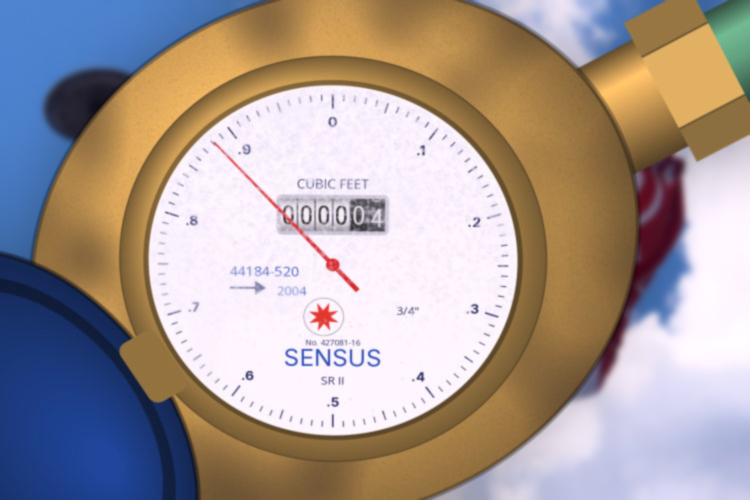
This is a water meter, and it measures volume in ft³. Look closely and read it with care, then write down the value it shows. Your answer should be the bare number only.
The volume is 3.88
